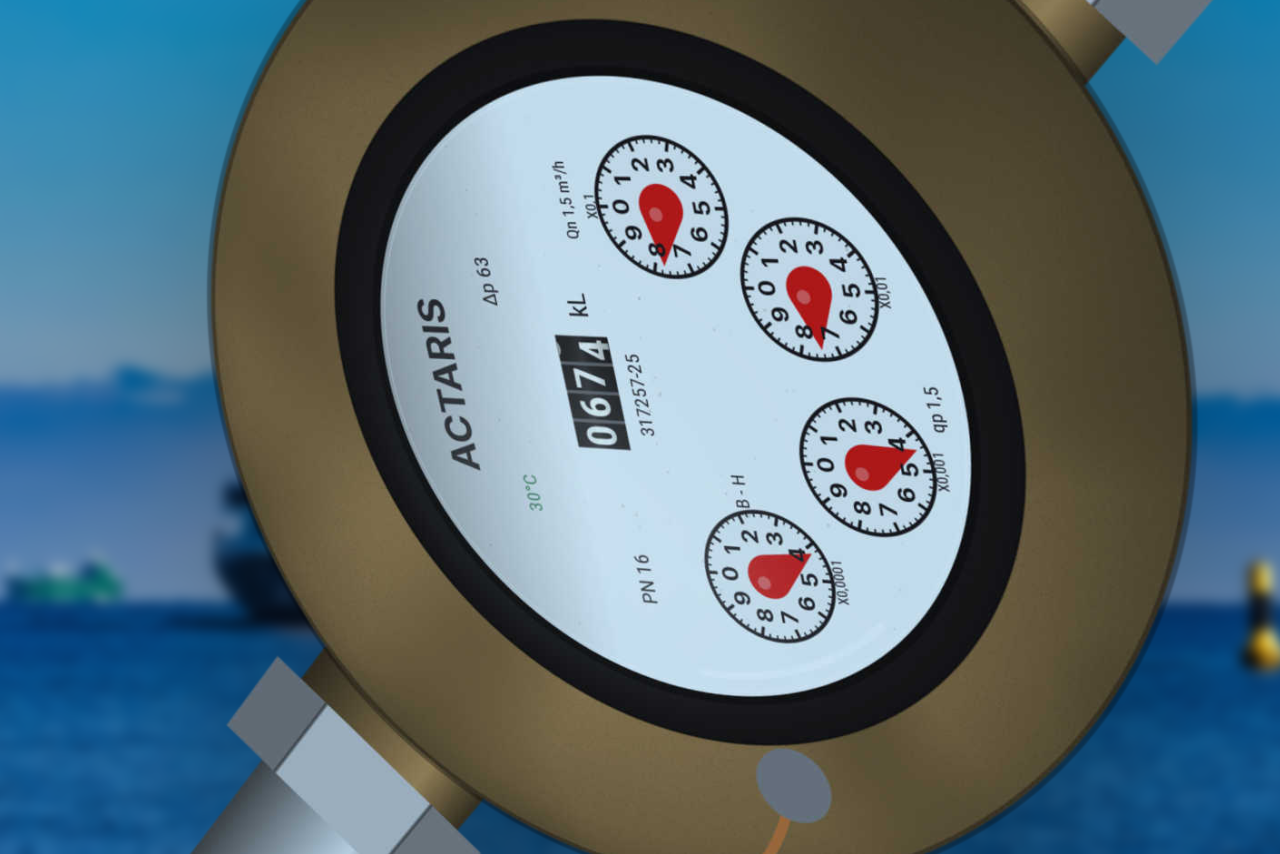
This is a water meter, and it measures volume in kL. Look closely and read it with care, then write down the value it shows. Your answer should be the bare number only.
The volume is 673.7744
